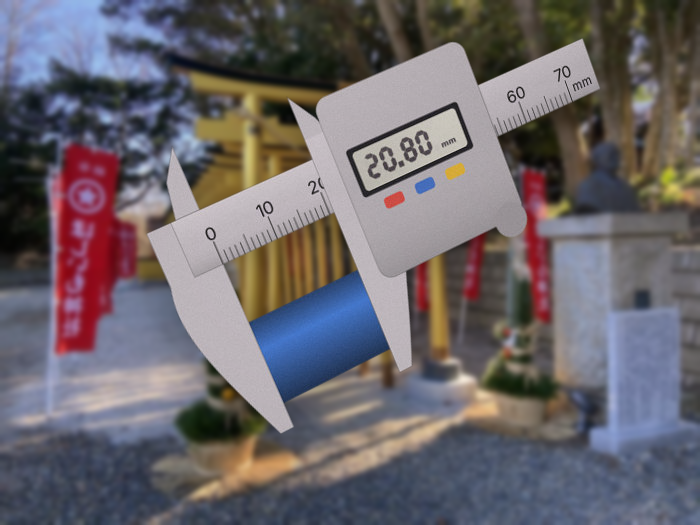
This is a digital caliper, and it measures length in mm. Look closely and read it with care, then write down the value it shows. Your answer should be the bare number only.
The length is 20.80
